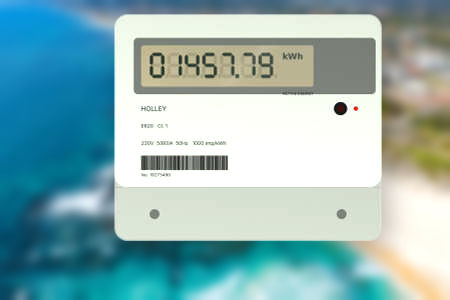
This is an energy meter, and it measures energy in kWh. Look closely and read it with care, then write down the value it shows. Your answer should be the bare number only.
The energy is 1457.79
